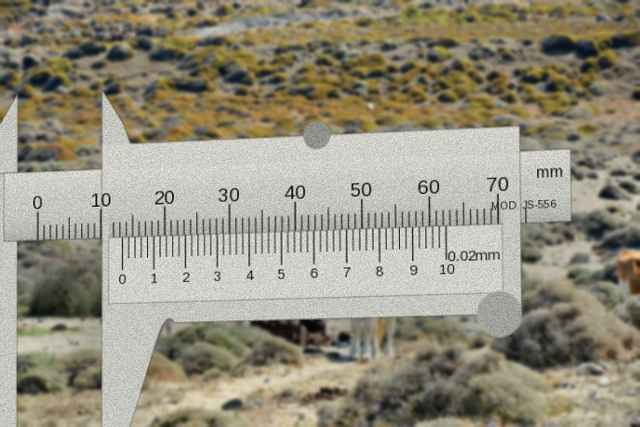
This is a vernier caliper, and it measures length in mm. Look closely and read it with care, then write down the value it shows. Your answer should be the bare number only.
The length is 13.4
